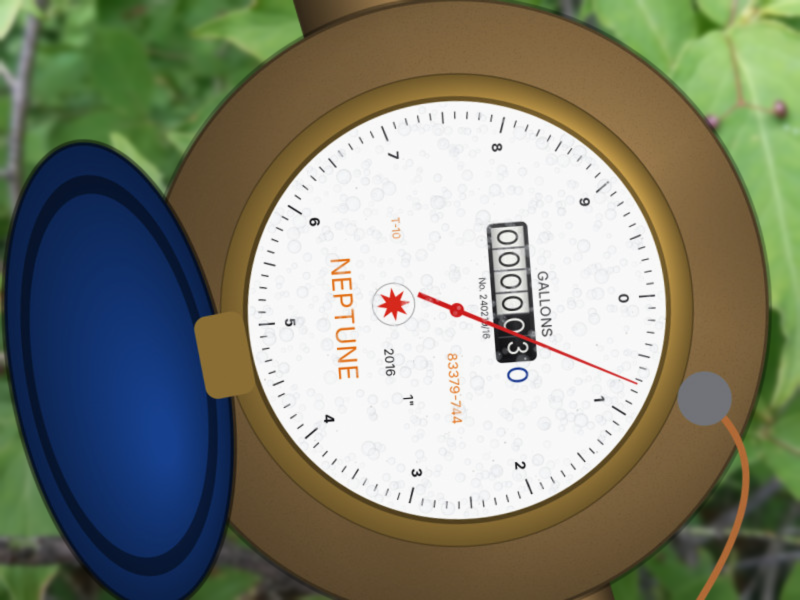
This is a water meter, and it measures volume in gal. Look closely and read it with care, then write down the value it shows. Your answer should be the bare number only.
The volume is 30.7
